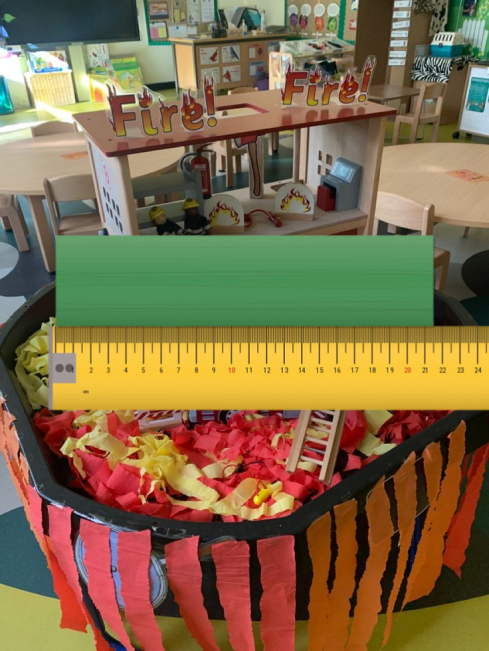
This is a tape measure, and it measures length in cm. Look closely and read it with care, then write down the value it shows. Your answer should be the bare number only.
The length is 21.5
